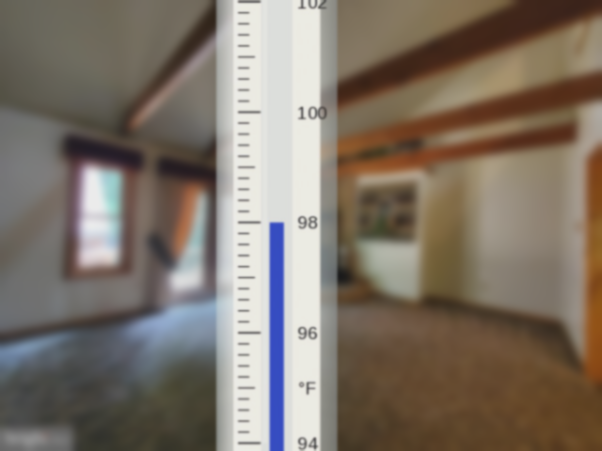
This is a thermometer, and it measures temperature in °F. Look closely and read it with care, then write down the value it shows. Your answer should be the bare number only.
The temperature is 98
